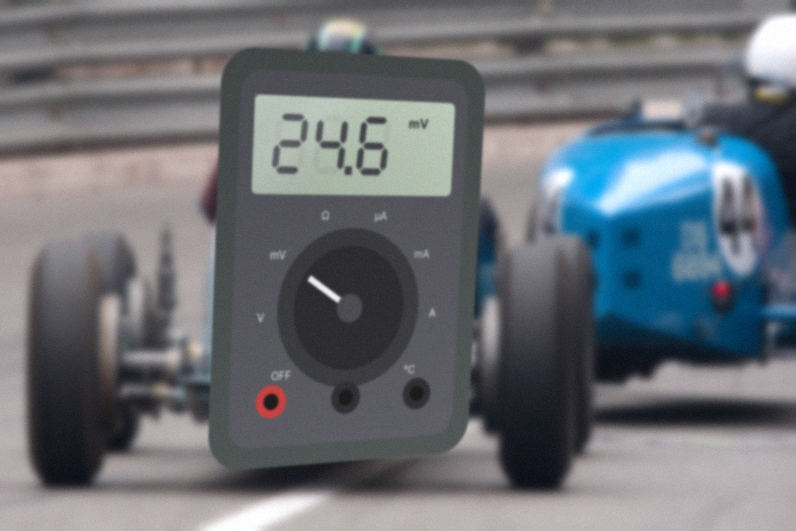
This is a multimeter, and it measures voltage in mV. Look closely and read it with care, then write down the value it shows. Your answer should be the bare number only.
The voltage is 24.6
